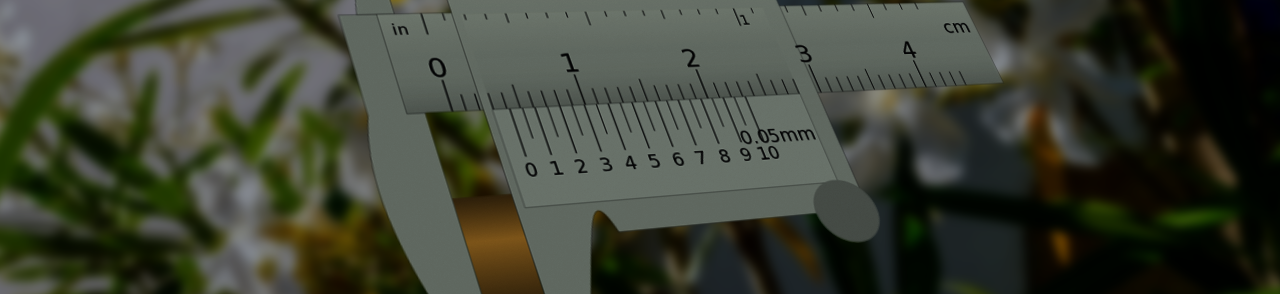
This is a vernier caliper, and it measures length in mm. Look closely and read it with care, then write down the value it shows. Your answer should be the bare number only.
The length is 4.2
